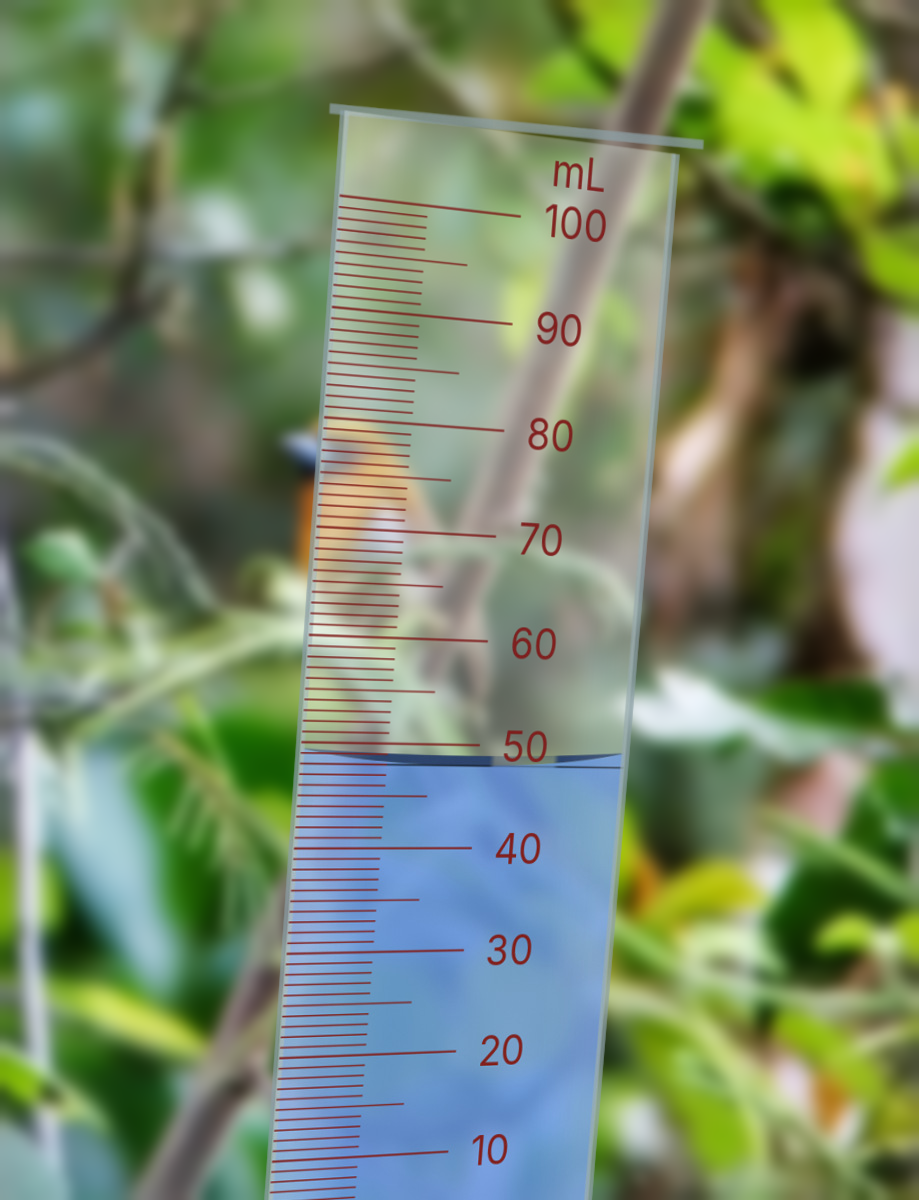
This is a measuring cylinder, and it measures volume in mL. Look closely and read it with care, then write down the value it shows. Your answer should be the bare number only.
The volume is 48
